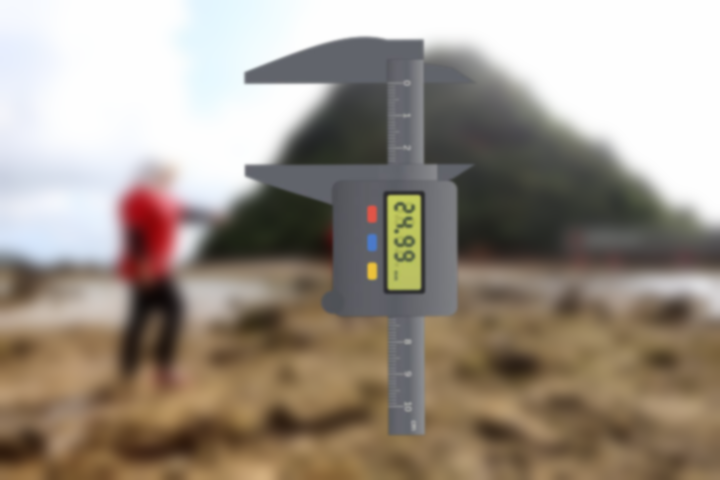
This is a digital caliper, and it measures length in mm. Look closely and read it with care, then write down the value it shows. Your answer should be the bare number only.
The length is 24.99
